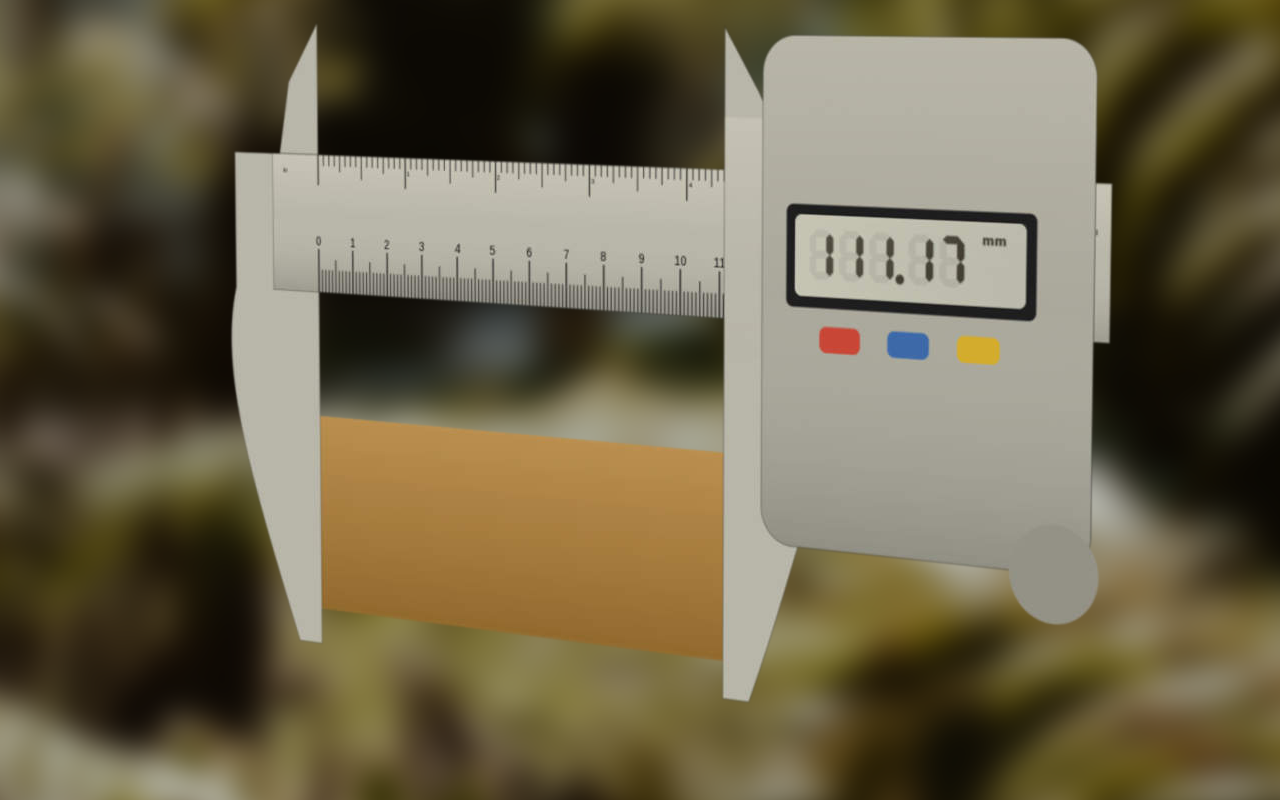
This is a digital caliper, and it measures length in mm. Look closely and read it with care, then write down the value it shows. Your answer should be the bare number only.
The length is 111.17
